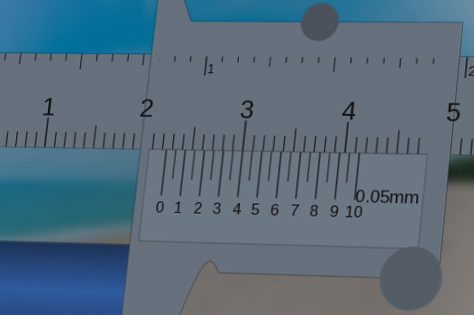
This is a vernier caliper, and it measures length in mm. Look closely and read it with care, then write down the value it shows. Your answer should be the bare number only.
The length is 22.4
